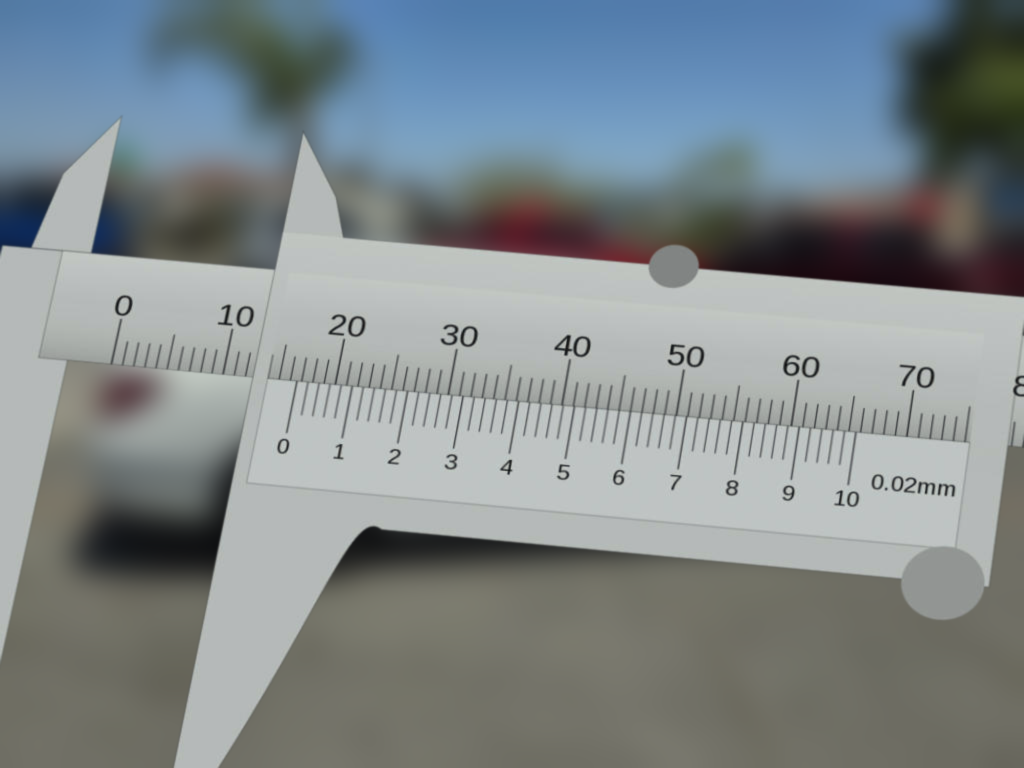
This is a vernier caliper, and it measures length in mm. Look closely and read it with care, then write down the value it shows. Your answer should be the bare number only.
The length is 16.6
